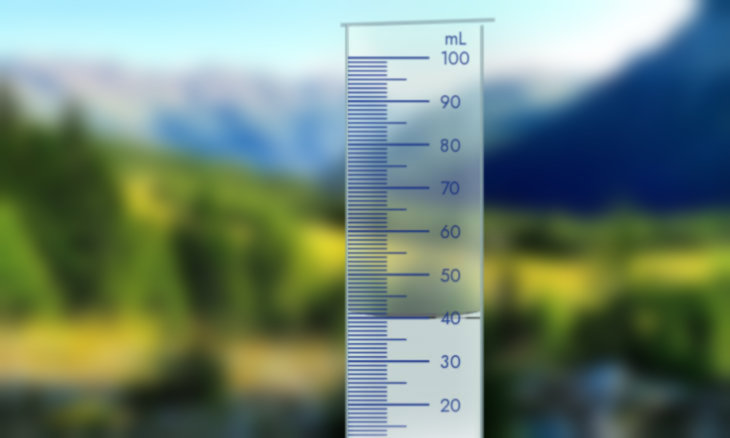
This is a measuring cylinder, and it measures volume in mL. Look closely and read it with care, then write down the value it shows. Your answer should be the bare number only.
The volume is 40
